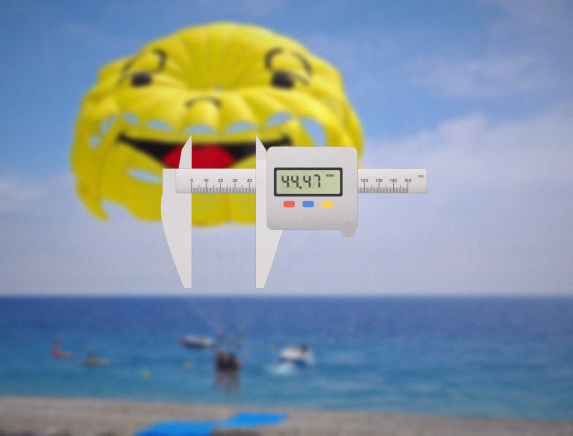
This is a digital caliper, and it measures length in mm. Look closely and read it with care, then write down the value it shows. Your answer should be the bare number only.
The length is 44.47
